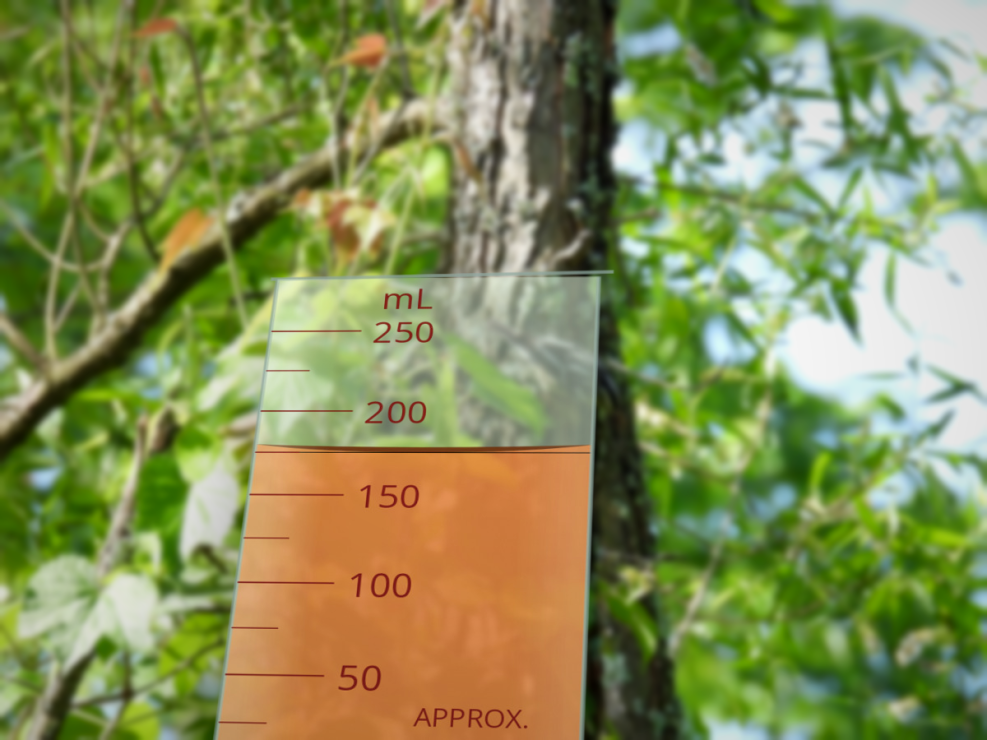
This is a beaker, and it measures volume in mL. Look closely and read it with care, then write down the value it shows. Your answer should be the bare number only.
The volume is 175
